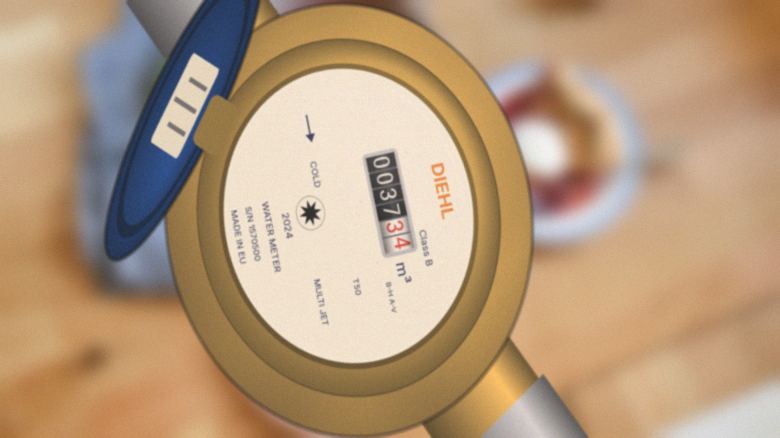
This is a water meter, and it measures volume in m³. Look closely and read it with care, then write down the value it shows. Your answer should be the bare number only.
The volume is 37.34
